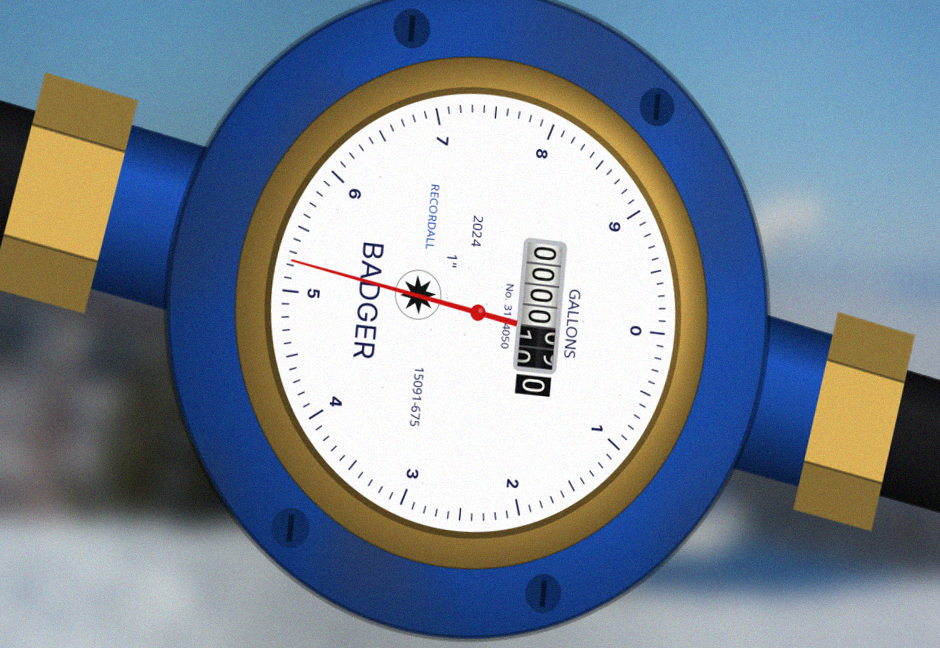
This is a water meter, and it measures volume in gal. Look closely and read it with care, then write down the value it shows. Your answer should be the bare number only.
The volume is 95.2
